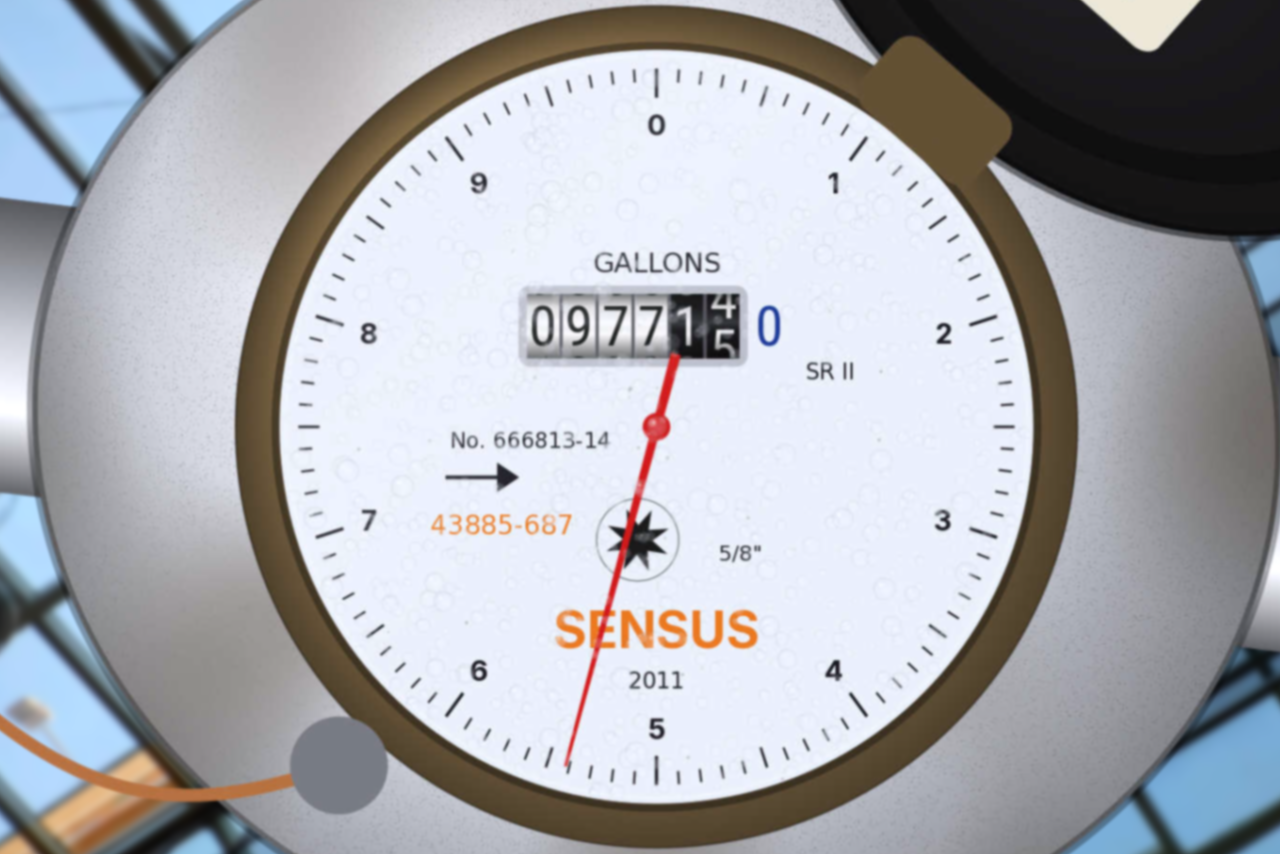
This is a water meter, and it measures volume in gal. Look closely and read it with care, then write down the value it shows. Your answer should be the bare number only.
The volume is 977145.4
